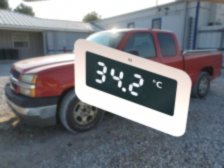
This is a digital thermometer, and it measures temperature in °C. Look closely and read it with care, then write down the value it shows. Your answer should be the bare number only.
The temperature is 34.2
